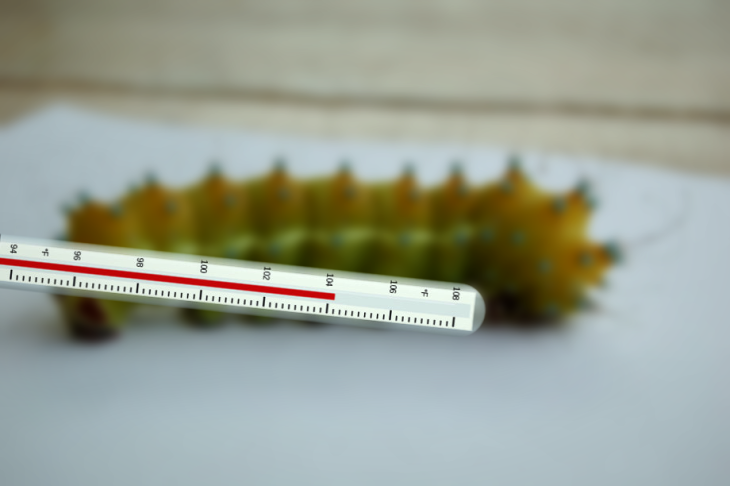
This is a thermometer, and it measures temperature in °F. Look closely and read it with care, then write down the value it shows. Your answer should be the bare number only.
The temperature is 104.2
